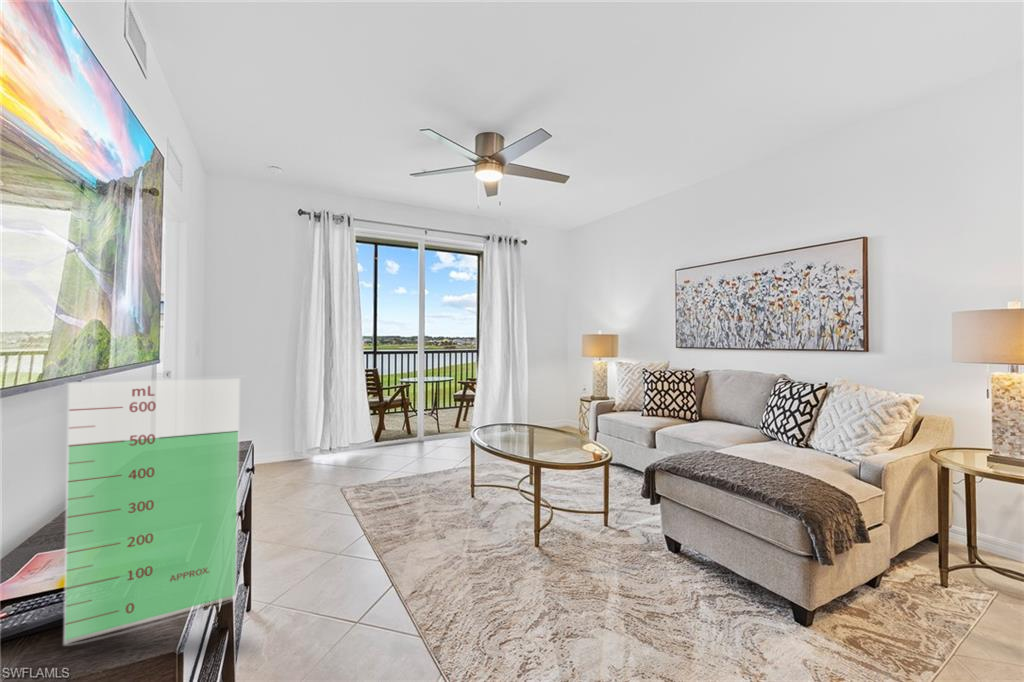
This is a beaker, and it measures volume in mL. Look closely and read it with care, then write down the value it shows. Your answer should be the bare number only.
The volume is 500
